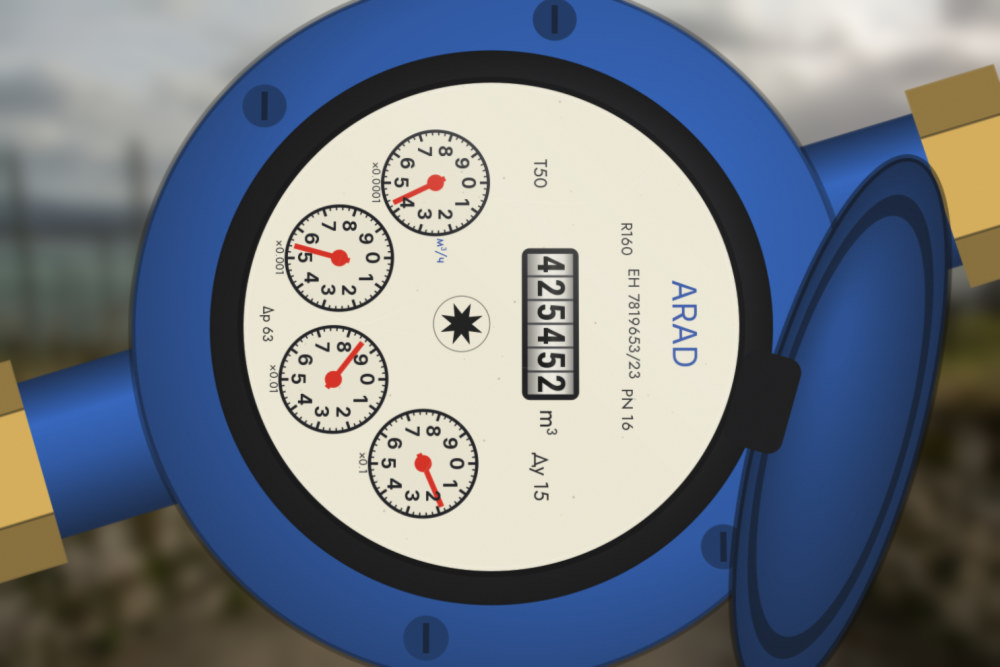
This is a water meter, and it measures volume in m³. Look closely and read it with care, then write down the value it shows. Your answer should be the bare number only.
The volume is 425452.1854
